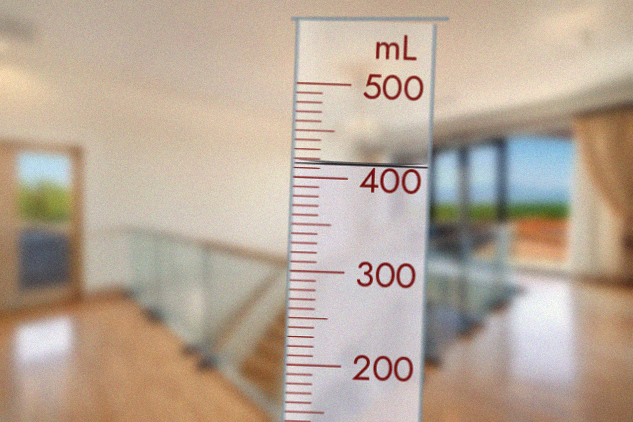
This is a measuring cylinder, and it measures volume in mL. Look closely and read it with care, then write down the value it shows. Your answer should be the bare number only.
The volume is 415
